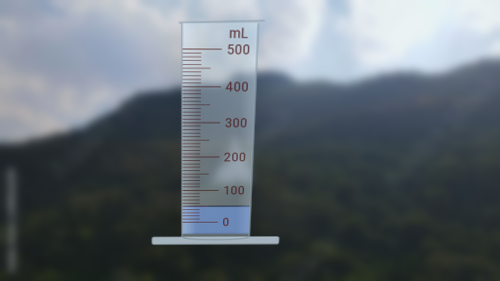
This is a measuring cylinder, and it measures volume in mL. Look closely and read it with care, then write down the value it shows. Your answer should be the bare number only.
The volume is 50
